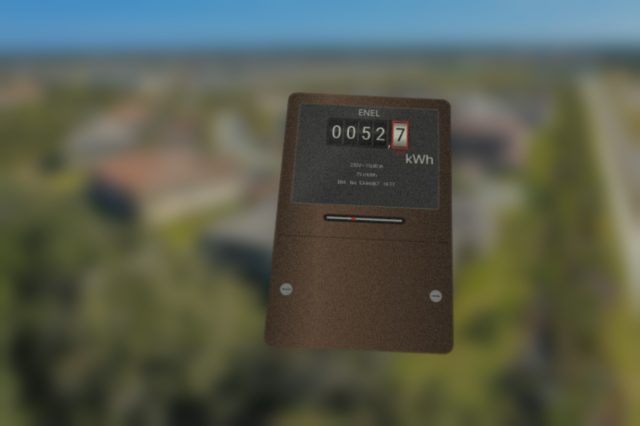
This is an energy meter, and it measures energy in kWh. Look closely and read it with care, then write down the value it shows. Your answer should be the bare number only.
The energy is 52.7
